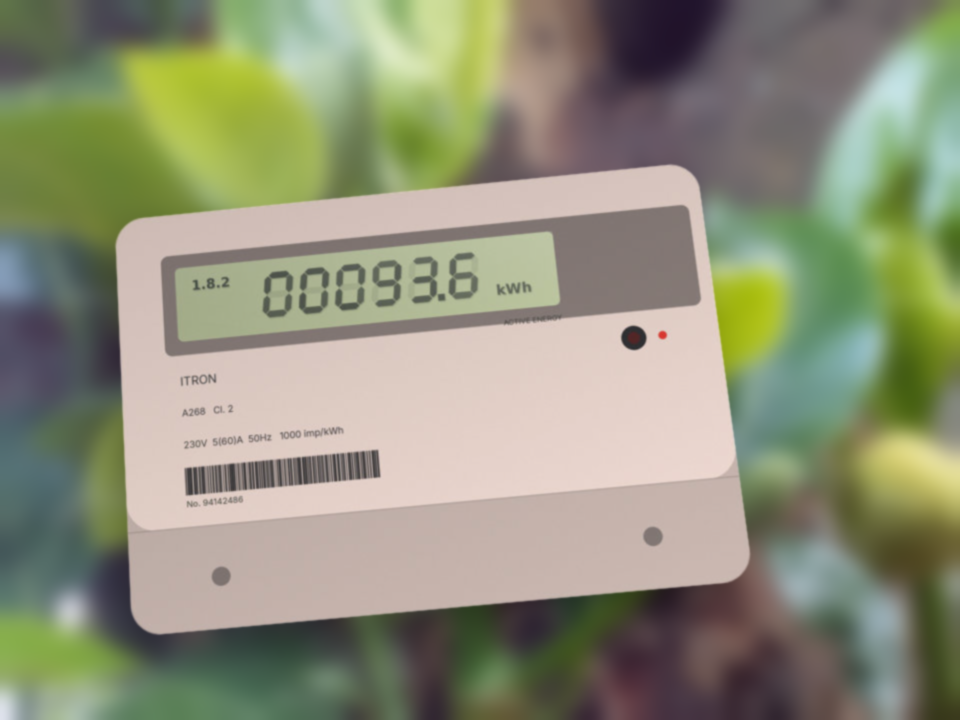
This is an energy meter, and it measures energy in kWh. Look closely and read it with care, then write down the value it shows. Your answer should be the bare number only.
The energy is 93.6
